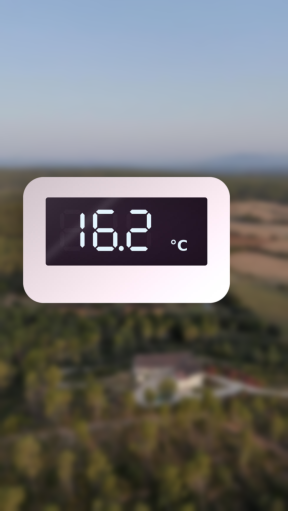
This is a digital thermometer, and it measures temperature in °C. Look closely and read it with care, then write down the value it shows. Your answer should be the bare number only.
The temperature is 16.2
